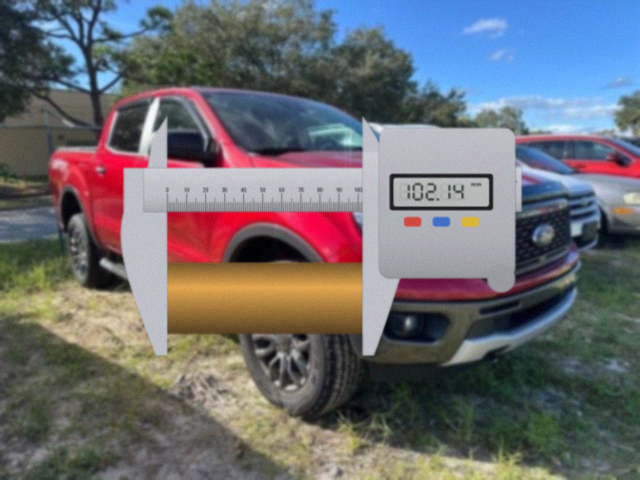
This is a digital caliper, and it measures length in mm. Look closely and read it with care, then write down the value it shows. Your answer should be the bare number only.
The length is 102.14
